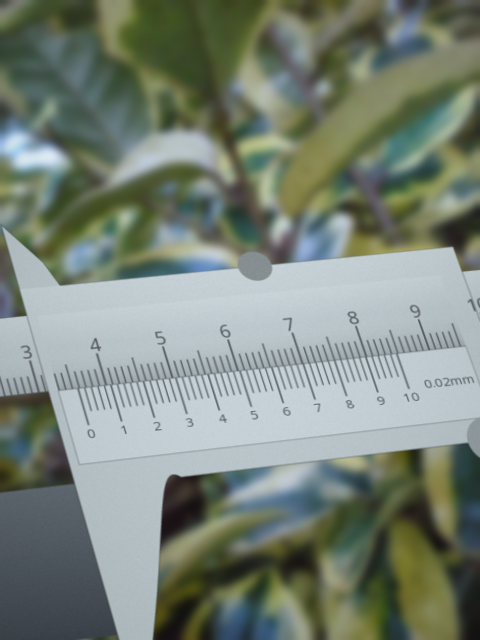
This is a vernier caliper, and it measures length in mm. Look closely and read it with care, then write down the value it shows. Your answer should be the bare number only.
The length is 35.8
